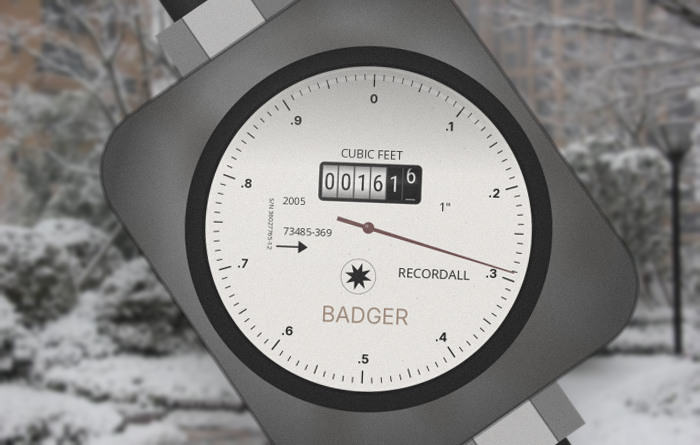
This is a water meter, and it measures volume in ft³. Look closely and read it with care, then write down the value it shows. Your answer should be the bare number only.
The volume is 1616.29
